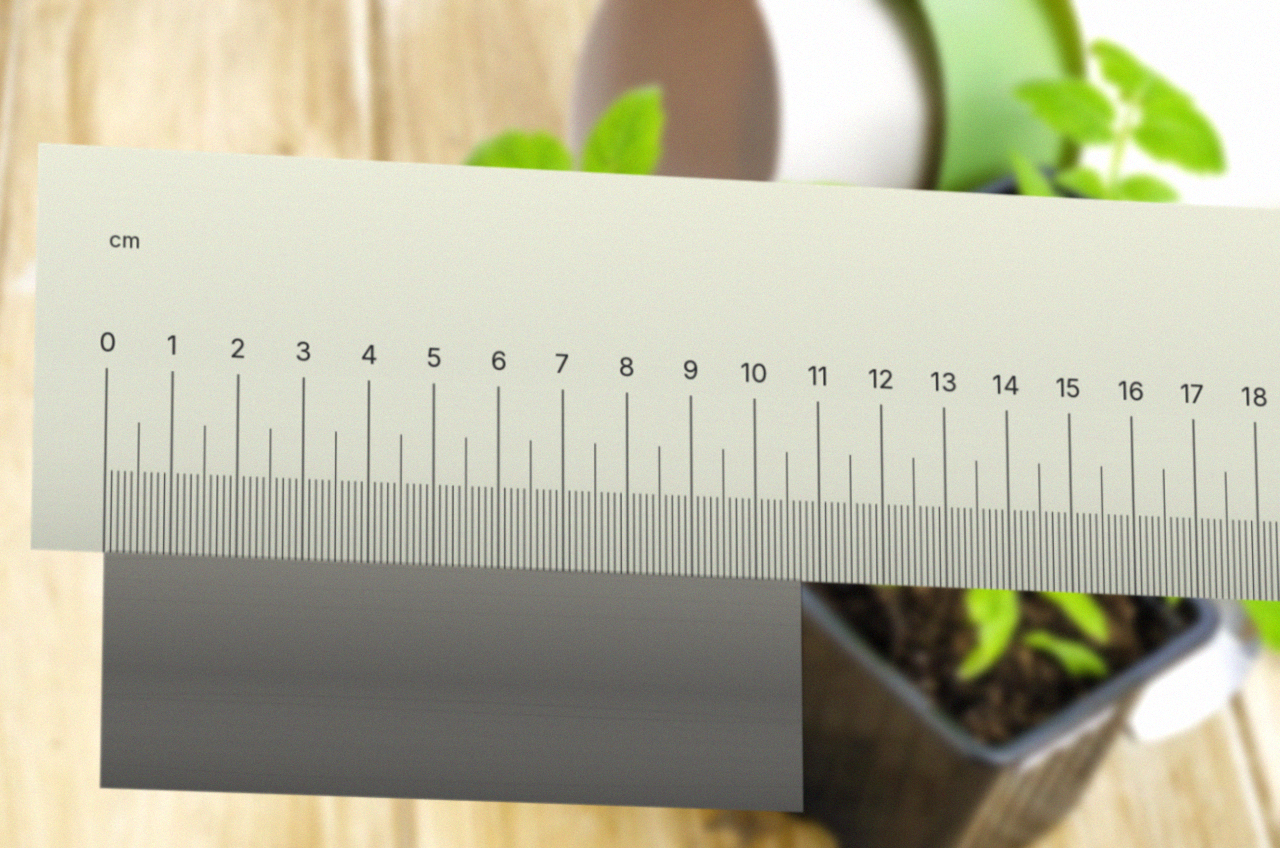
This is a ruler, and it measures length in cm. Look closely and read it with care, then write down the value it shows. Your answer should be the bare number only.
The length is 10.7
